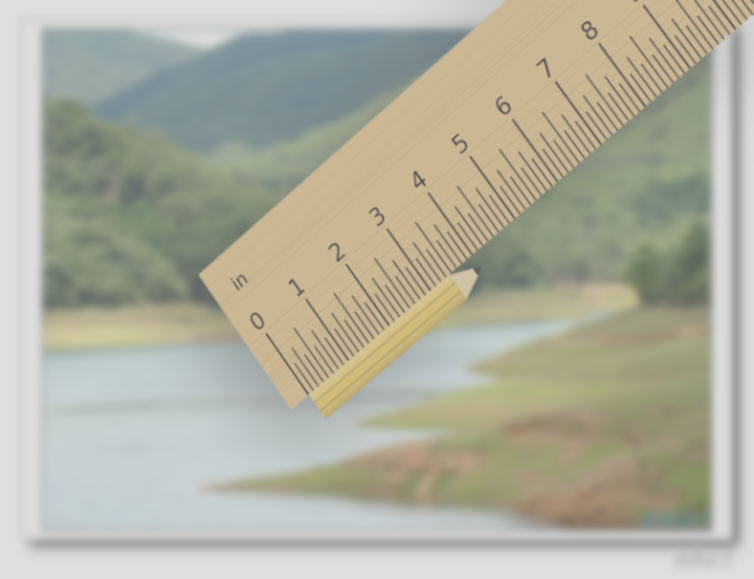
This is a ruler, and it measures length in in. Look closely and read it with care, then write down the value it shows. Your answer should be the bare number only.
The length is 4
